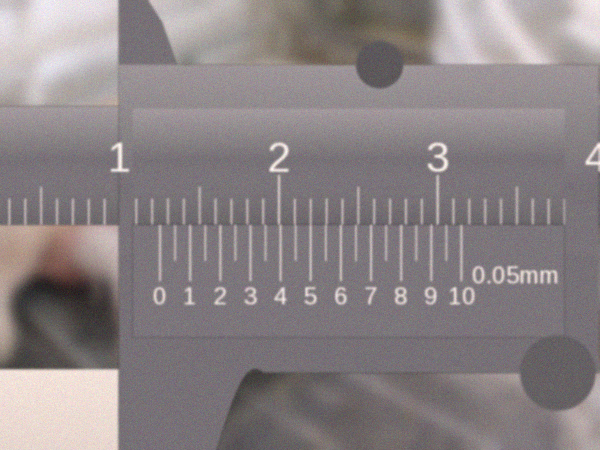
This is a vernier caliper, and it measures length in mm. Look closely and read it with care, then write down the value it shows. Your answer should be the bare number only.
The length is 12.5
